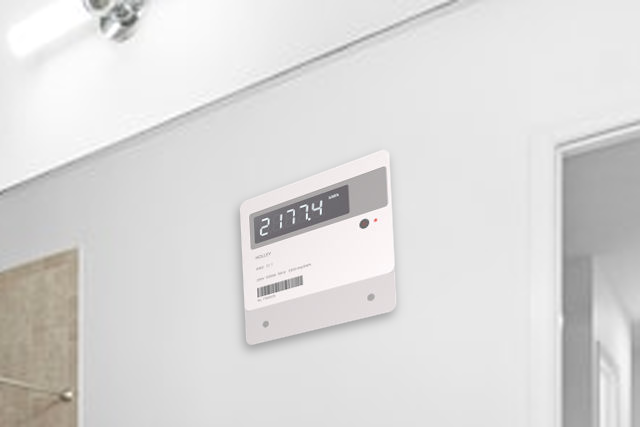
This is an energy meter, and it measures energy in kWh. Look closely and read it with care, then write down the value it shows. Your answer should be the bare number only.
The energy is 2177.4
